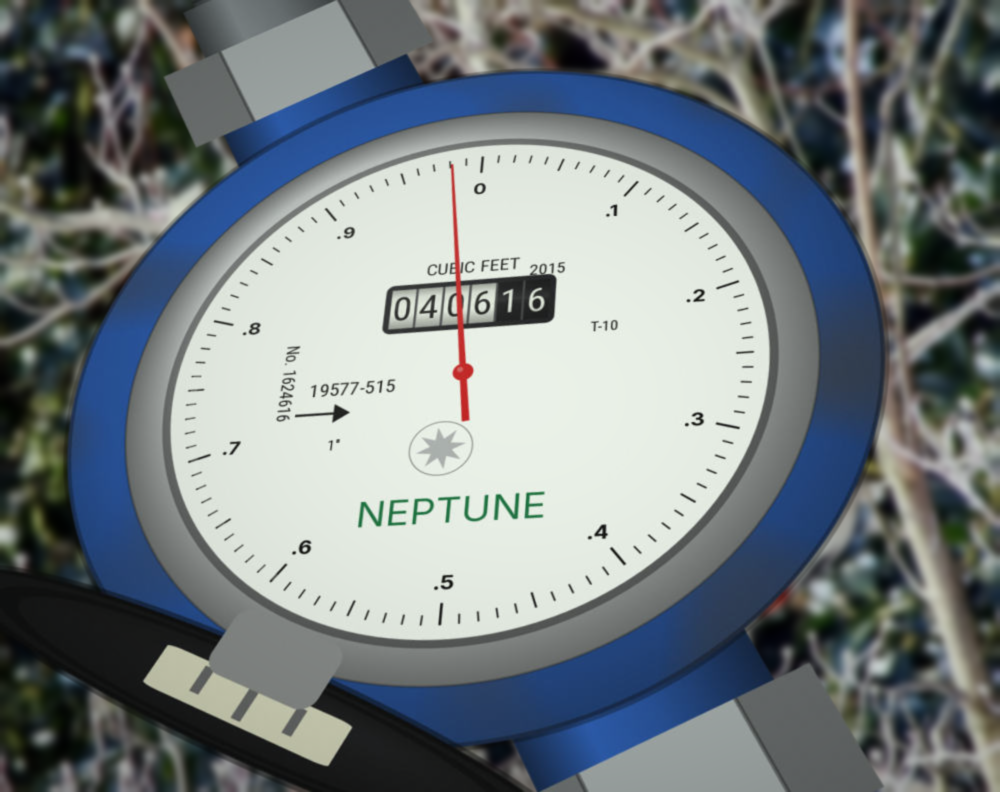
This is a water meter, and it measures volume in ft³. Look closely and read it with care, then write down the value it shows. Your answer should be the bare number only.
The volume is 40615.98
